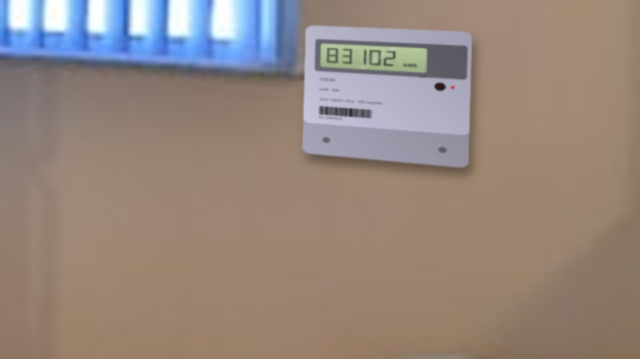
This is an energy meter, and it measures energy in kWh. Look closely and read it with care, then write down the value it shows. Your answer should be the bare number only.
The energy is 83102
